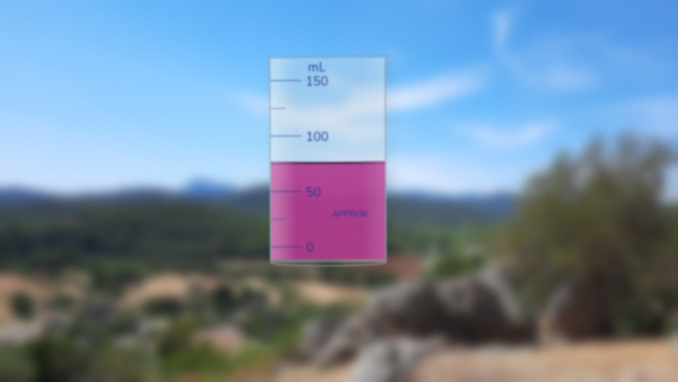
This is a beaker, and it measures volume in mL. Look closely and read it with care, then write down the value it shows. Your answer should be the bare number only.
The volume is 75
